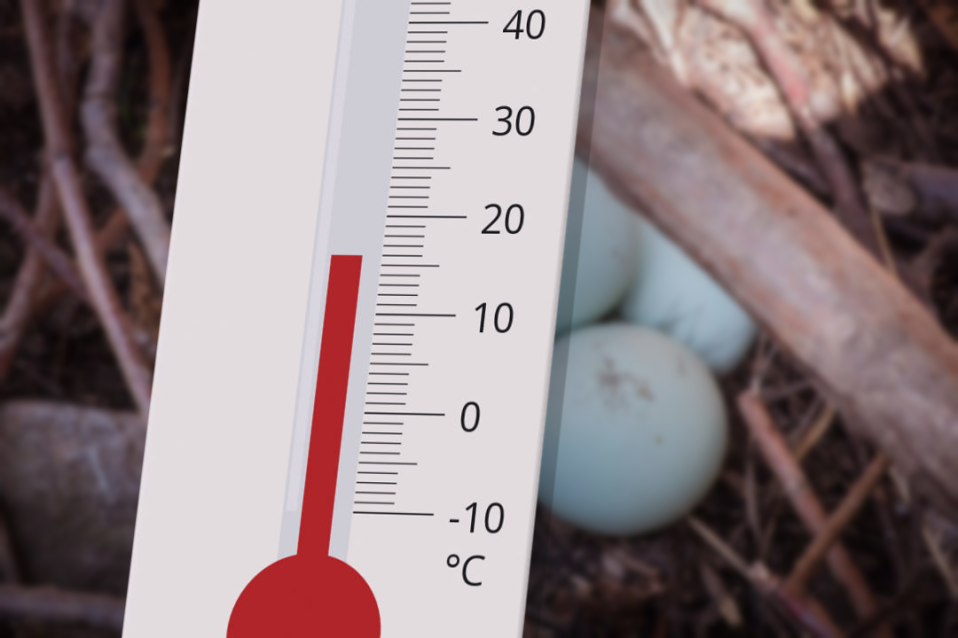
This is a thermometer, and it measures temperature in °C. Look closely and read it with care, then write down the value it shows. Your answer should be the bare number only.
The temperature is 16
